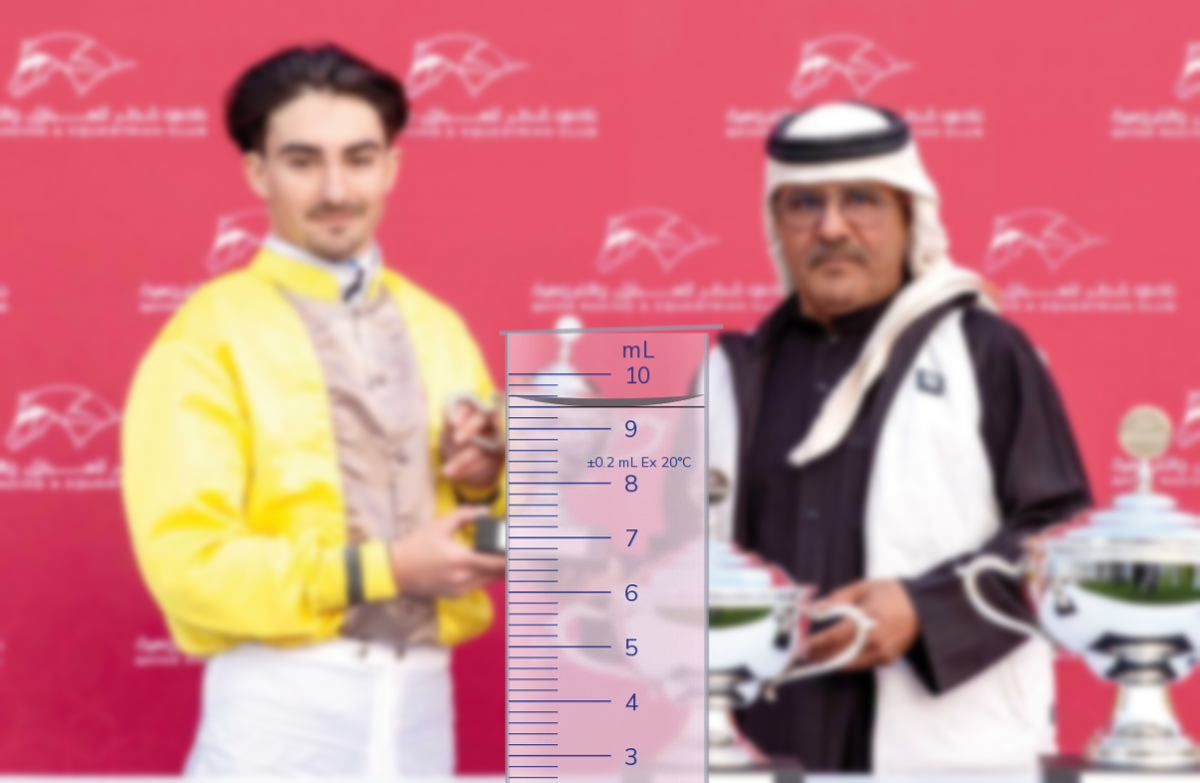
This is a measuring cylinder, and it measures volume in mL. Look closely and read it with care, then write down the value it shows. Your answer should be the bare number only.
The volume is 9.4
